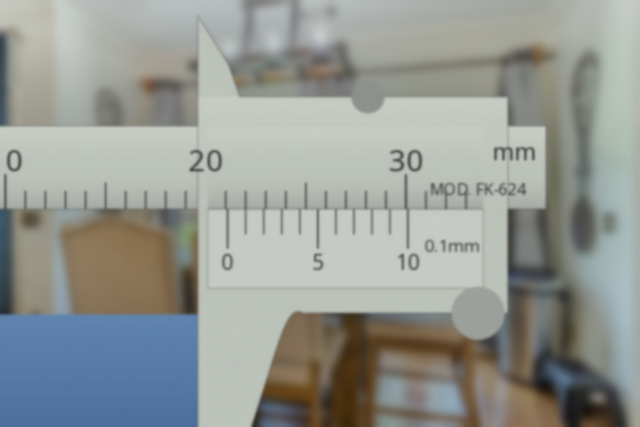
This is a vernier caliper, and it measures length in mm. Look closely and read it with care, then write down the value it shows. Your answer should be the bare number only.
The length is 21.1
